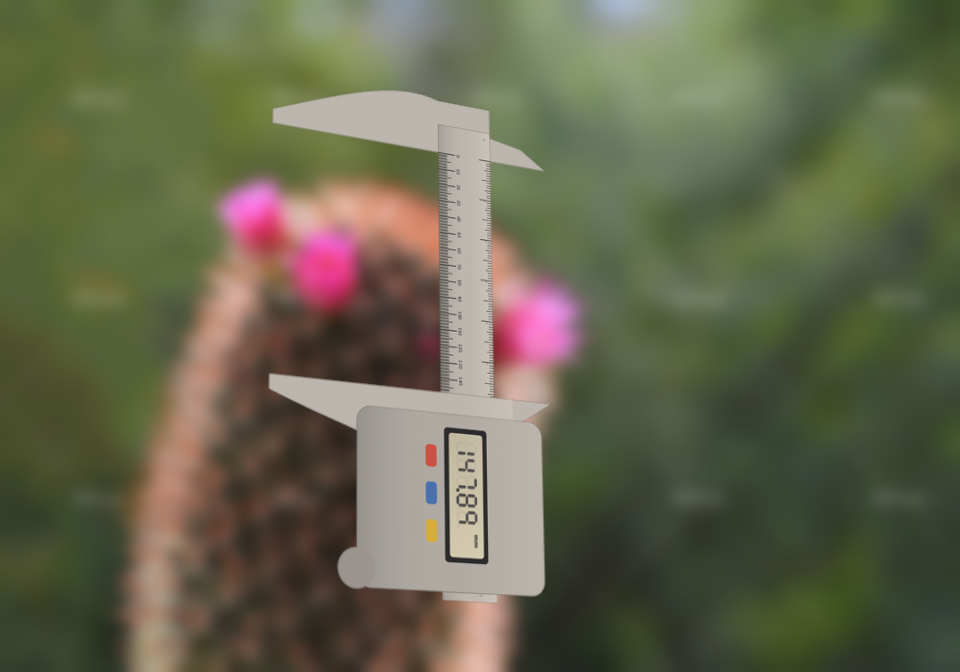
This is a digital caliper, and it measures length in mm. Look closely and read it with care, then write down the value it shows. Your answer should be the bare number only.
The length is 147.89
